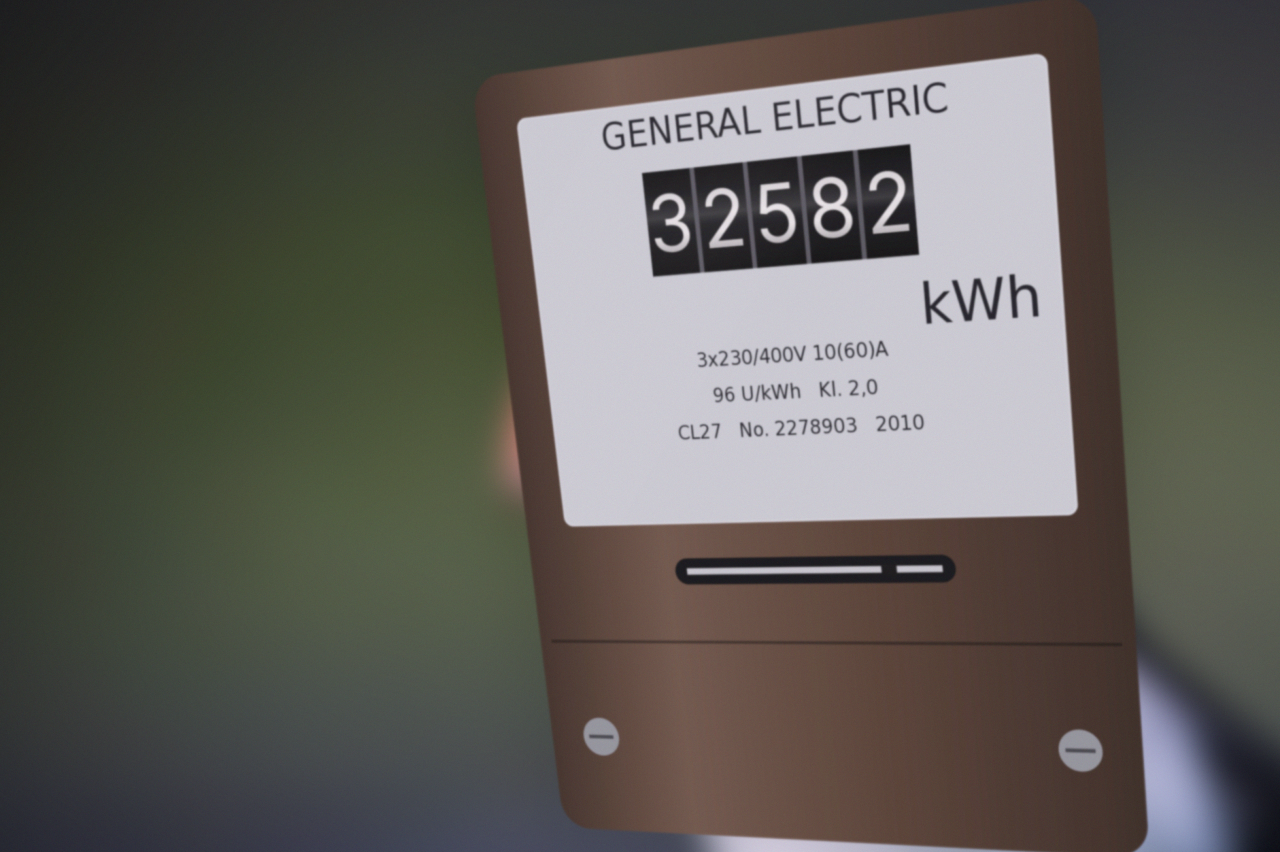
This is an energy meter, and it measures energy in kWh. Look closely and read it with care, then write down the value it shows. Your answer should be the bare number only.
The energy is 32582
